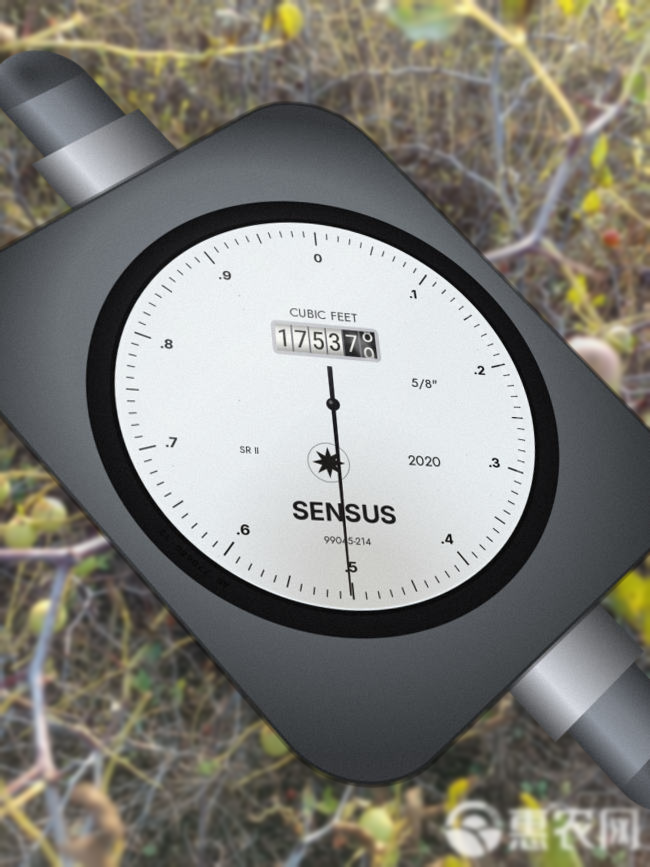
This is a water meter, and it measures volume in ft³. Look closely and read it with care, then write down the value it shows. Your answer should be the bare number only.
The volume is 175378.50
